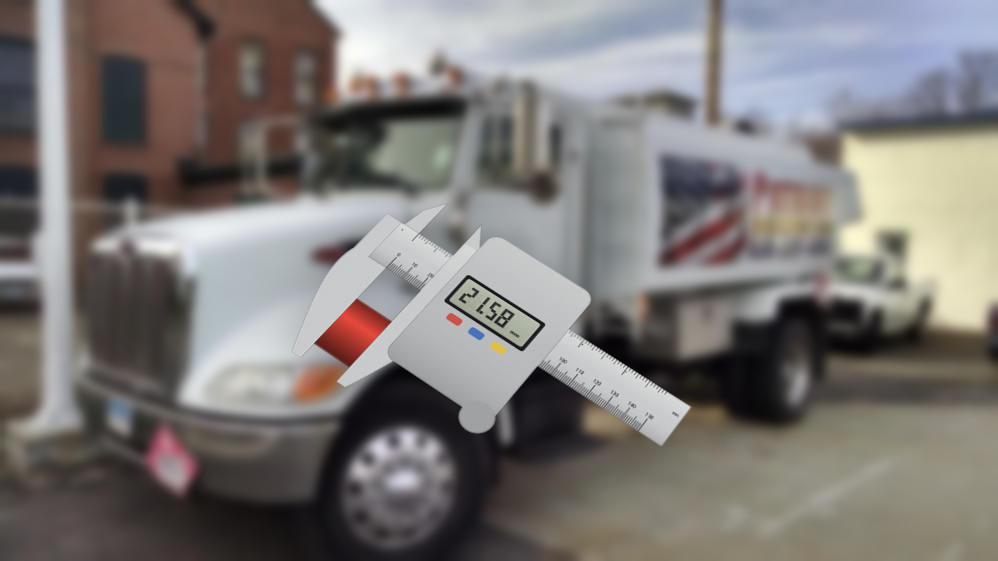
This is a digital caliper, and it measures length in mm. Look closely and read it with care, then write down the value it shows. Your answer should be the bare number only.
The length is 21.58
